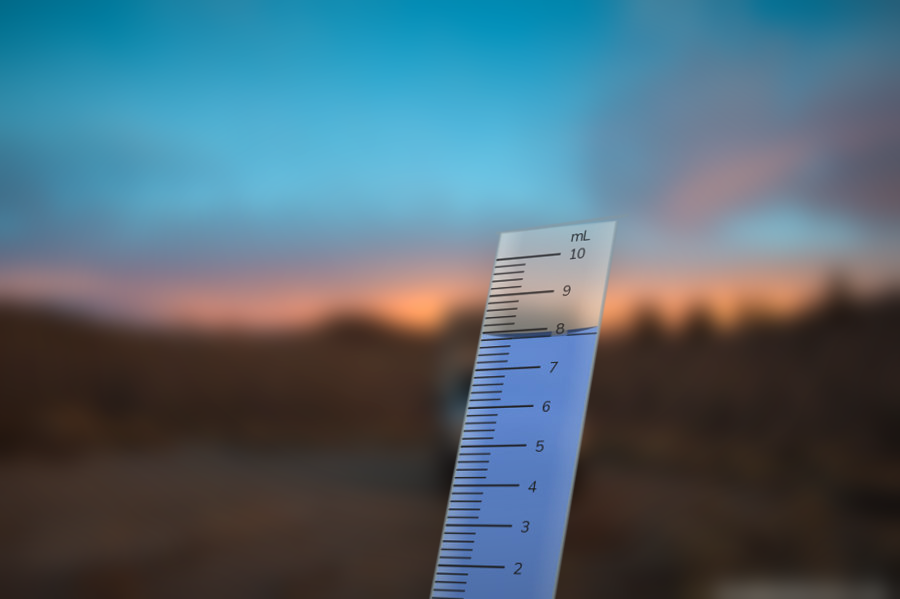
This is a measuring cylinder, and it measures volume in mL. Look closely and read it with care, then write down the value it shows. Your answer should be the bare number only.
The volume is 7.8
